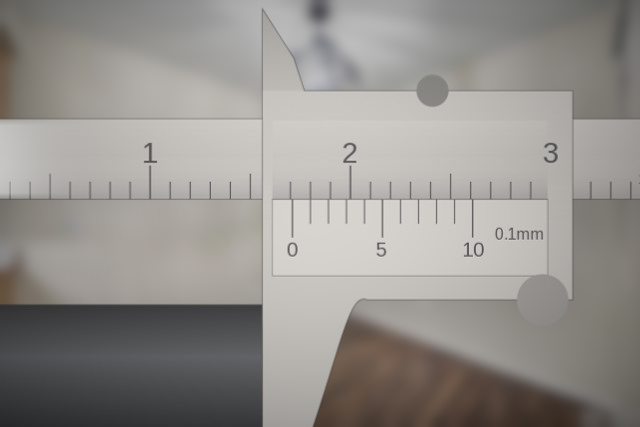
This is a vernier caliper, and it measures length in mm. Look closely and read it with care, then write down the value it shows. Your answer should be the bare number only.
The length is 17.1
